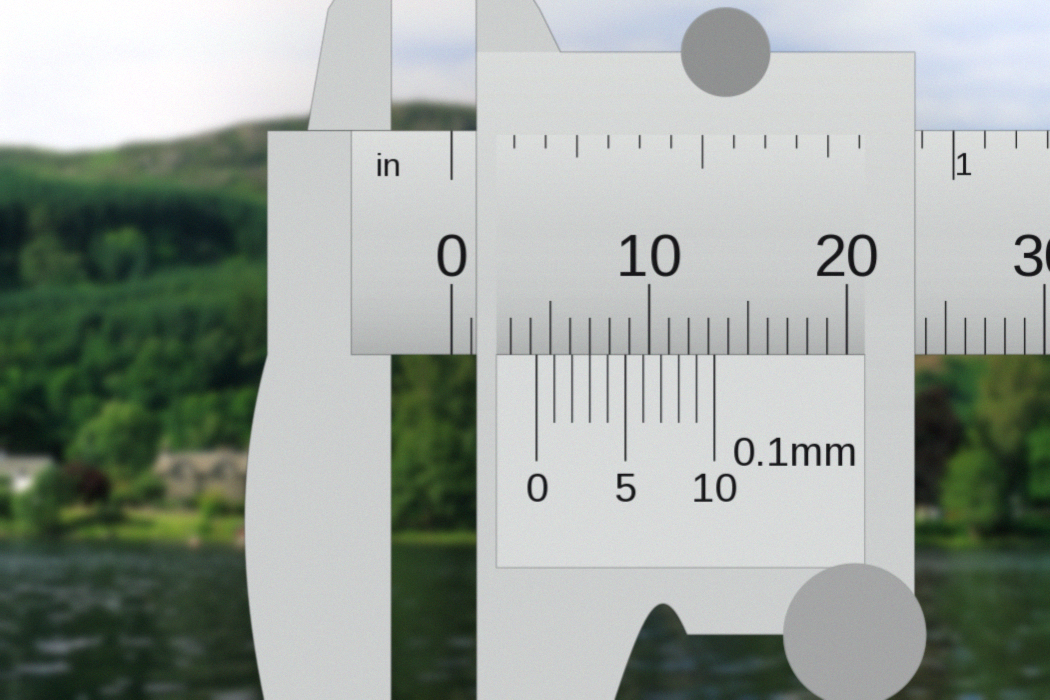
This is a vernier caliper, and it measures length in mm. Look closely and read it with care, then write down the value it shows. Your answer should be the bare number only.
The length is 4.3
